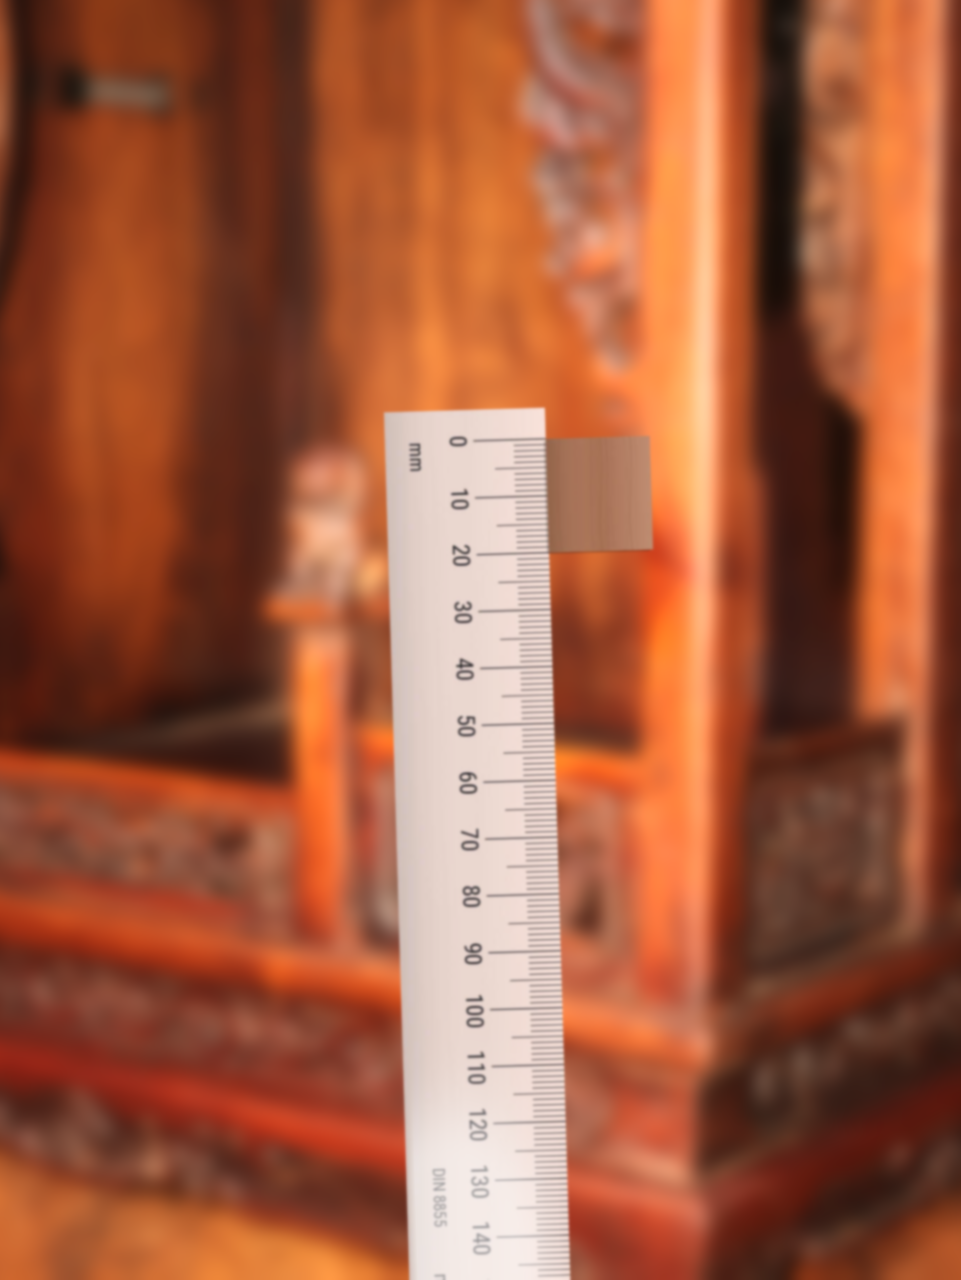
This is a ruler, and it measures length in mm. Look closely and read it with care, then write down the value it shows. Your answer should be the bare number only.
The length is 20
